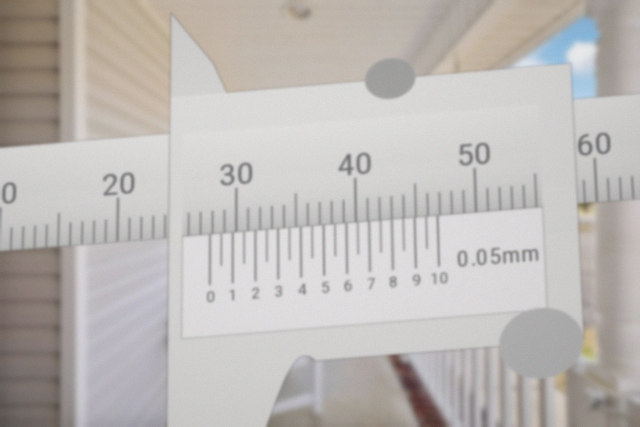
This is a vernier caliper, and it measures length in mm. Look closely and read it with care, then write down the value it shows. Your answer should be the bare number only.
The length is 27.8
